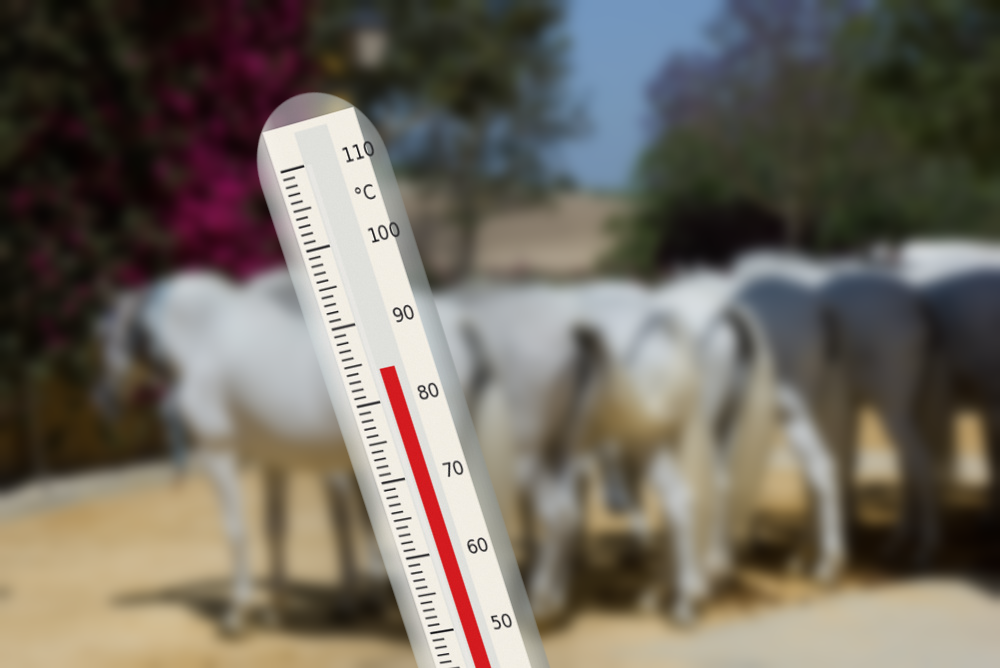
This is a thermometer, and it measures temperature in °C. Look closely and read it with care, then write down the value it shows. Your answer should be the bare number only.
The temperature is 84
